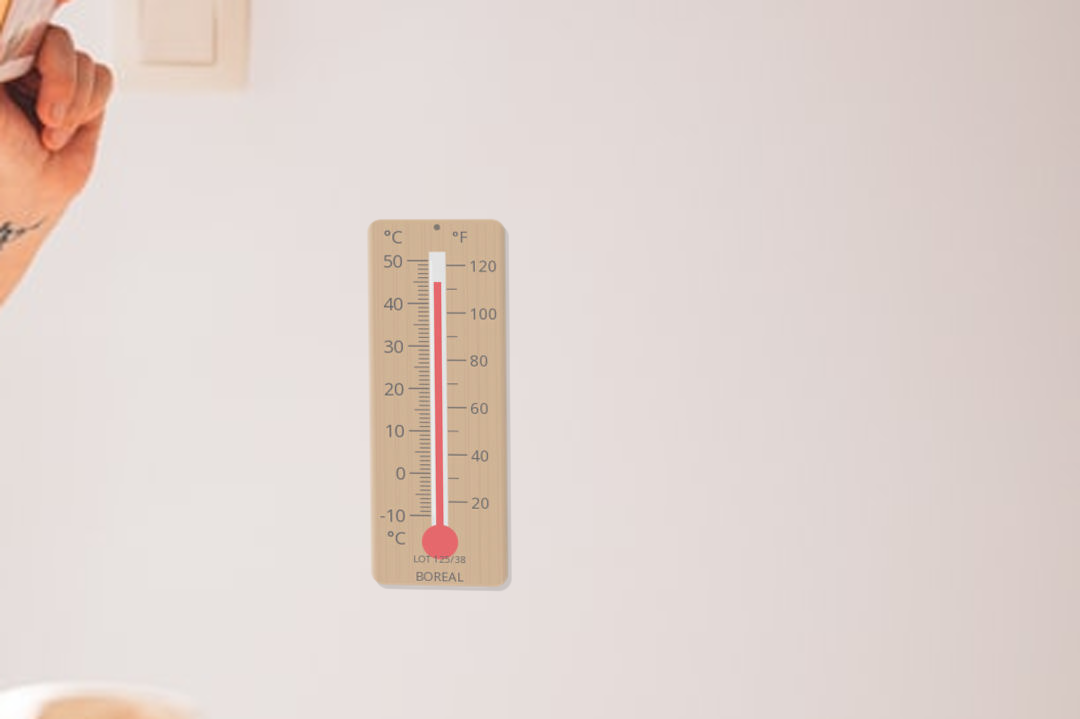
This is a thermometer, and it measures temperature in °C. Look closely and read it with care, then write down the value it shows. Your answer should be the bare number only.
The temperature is 45
